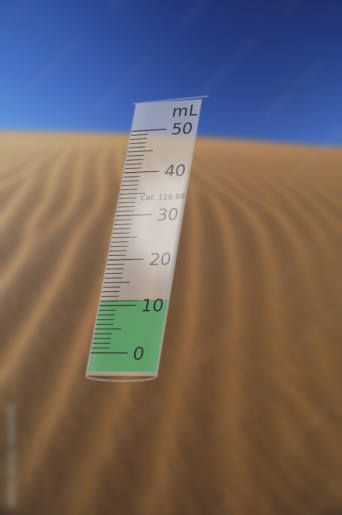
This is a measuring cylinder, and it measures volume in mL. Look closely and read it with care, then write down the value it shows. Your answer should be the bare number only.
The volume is 11
